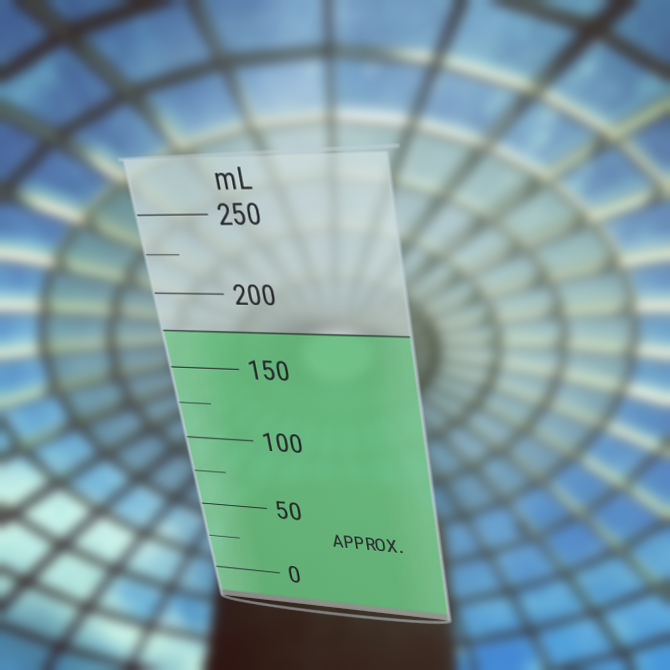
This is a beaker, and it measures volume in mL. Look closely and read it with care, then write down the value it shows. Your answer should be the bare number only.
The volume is 175
